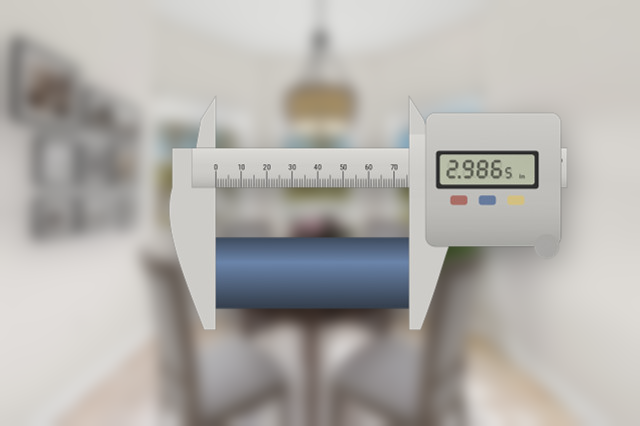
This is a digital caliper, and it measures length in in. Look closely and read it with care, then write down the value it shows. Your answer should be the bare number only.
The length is 2.9865
